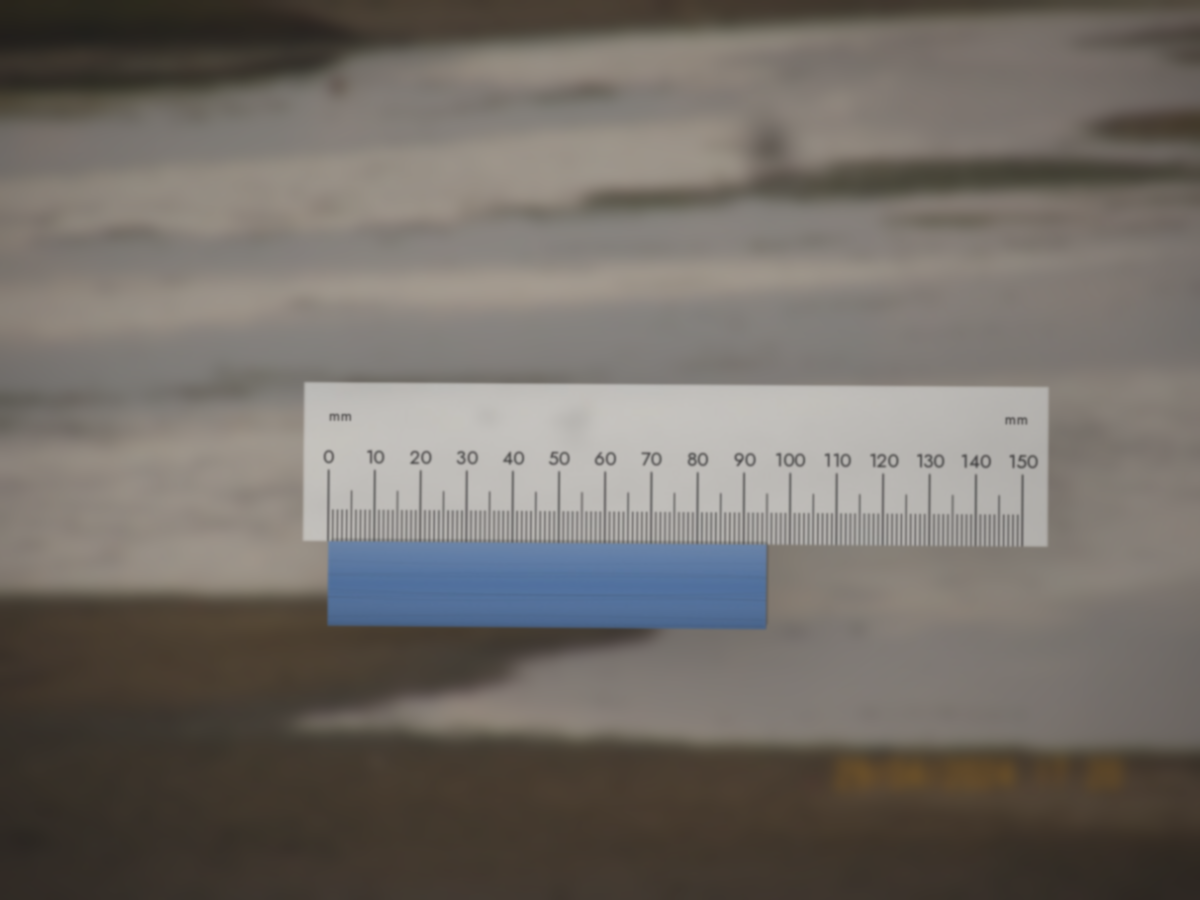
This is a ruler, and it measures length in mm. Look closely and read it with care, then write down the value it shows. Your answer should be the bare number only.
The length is 95
